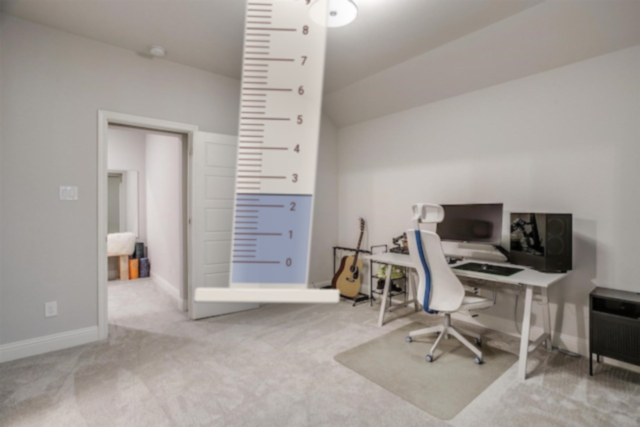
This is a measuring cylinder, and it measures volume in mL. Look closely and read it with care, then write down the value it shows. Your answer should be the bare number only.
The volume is 2.4
